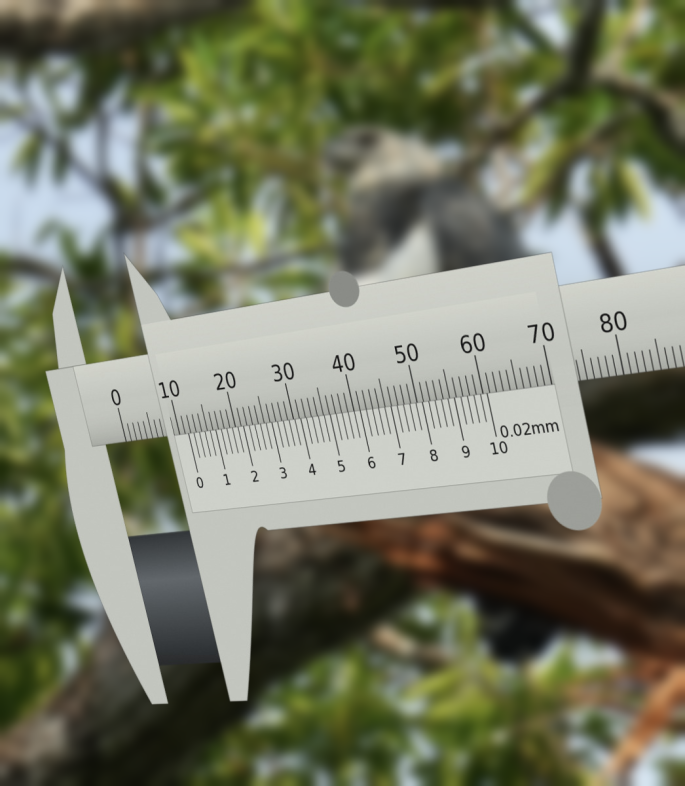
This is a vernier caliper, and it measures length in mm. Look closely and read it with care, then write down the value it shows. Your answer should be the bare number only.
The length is 11.6
